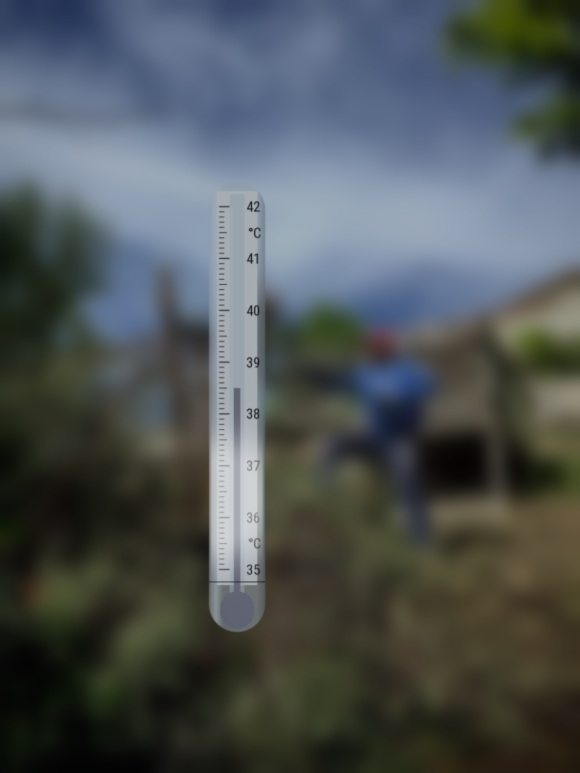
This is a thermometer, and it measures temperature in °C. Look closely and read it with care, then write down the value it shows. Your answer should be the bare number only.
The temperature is 38.5
